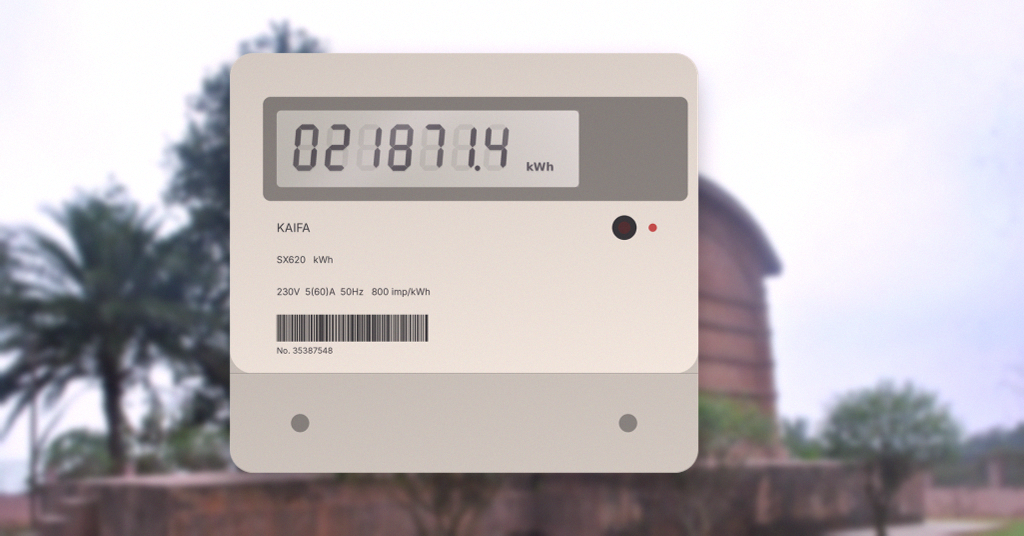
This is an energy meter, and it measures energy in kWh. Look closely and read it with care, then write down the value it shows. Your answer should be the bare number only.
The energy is 21871.4
